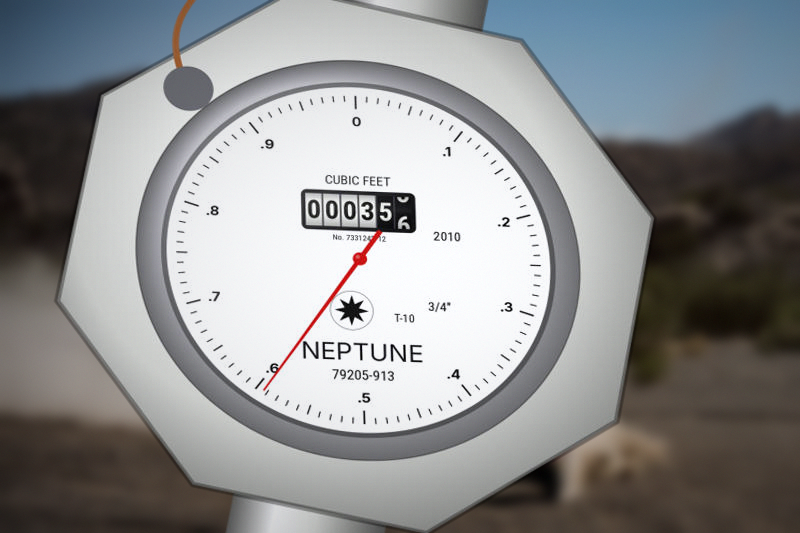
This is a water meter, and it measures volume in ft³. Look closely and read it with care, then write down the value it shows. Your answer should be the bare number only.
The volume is 355.59
